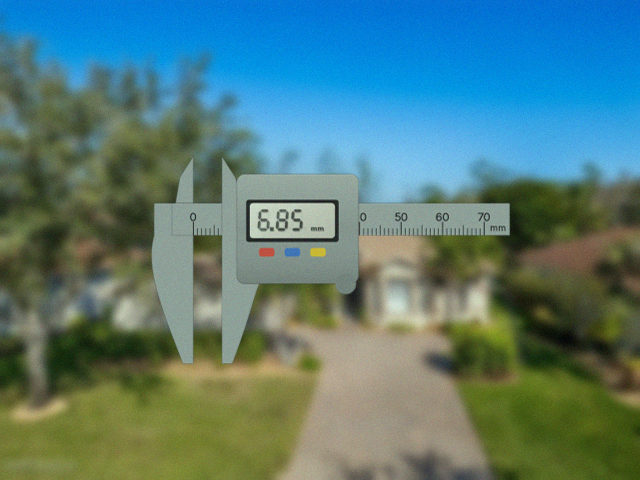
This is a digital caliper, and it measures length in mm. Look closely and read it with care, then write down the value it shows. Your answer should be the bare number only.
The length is 6.85
